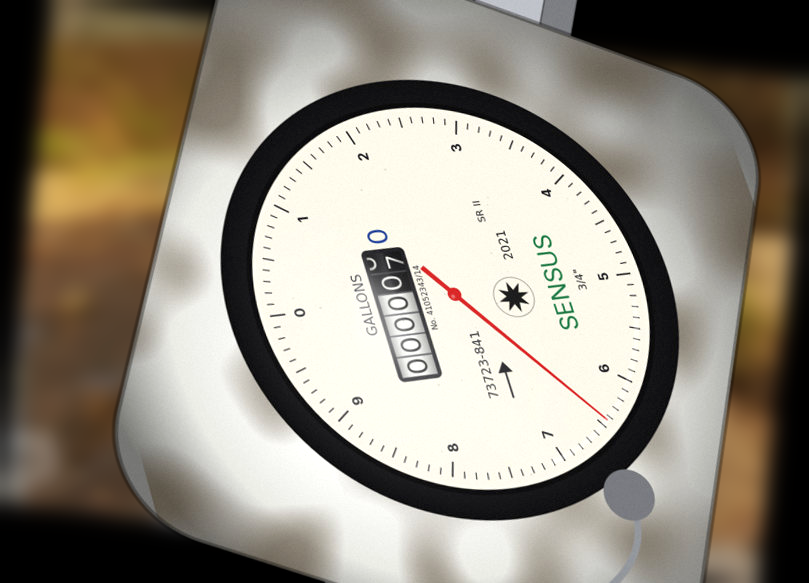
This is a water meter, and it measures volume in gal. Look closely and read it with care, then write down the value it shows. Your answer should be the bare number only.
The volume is 66.4
